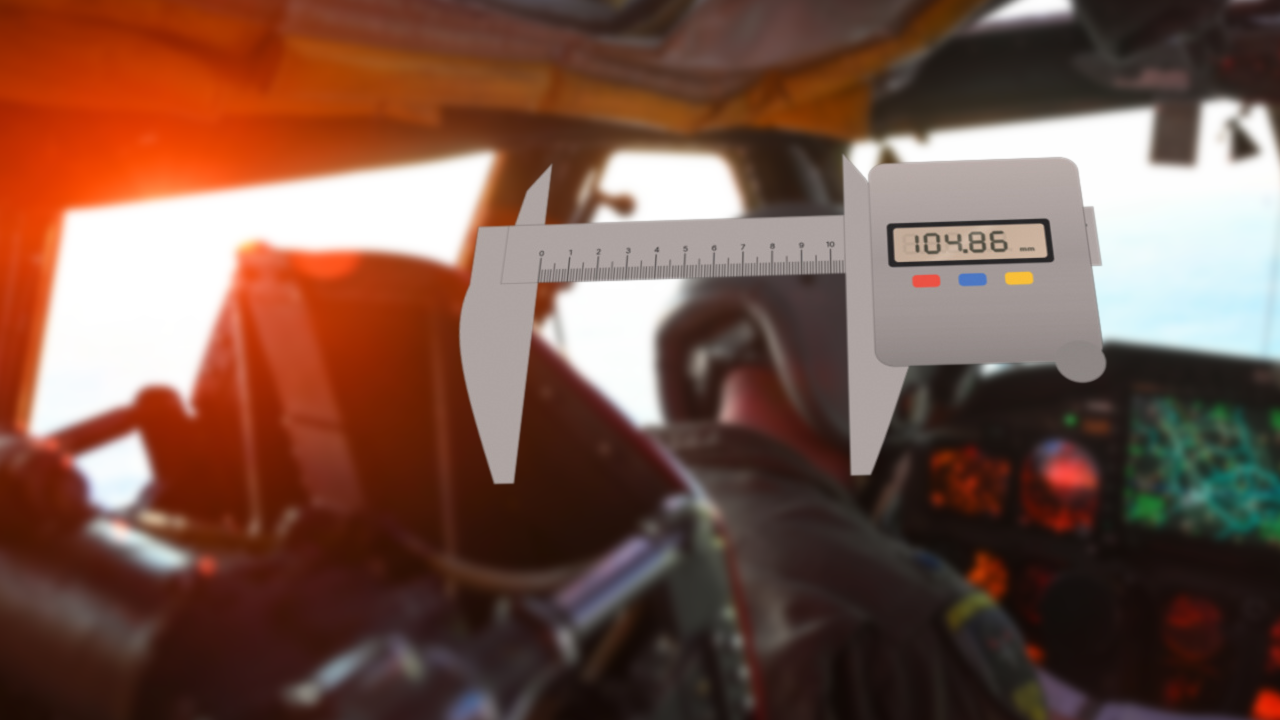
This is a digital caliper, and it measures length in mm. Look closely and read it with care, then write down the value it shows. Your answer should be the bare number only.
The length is 104.86
